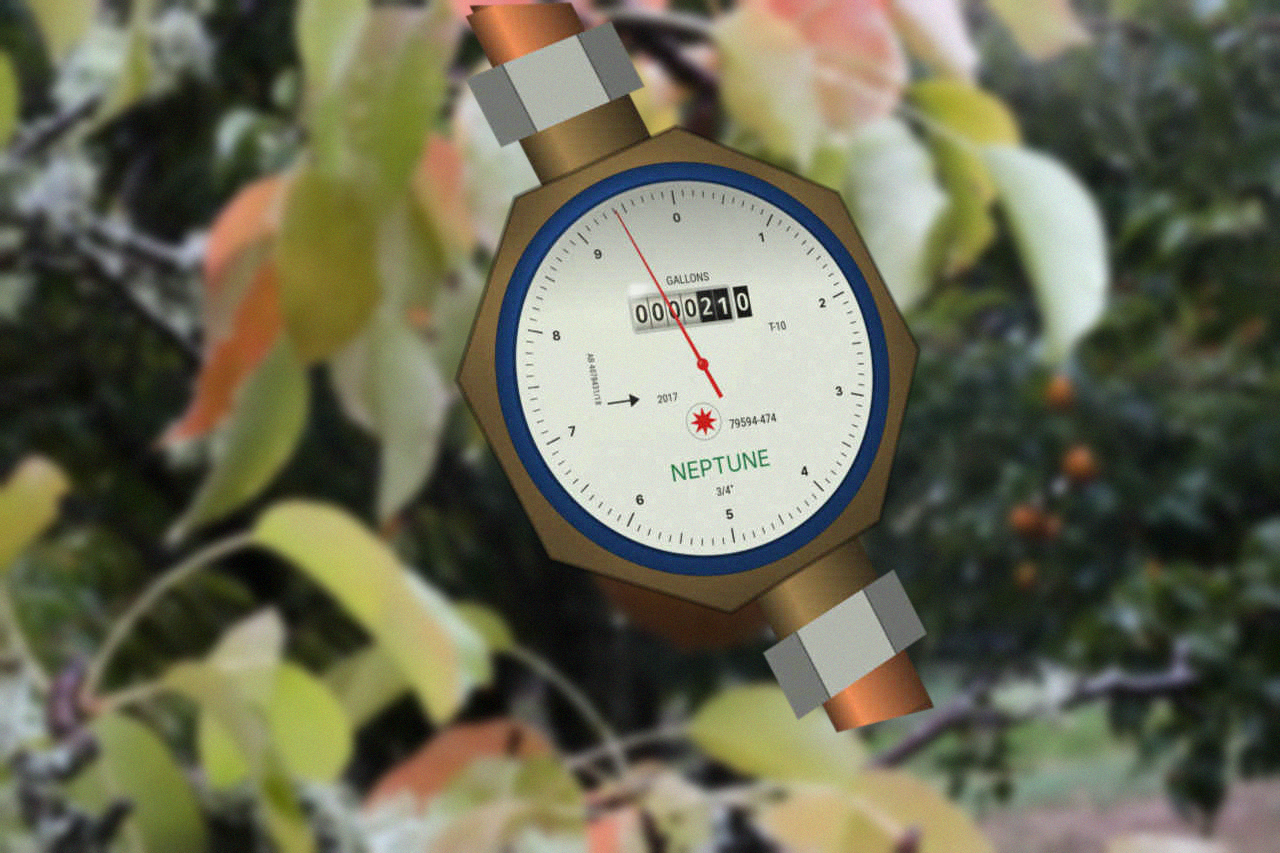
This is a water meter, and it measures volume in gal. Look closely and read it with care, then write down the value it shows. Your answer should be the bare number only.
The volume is 209.4
